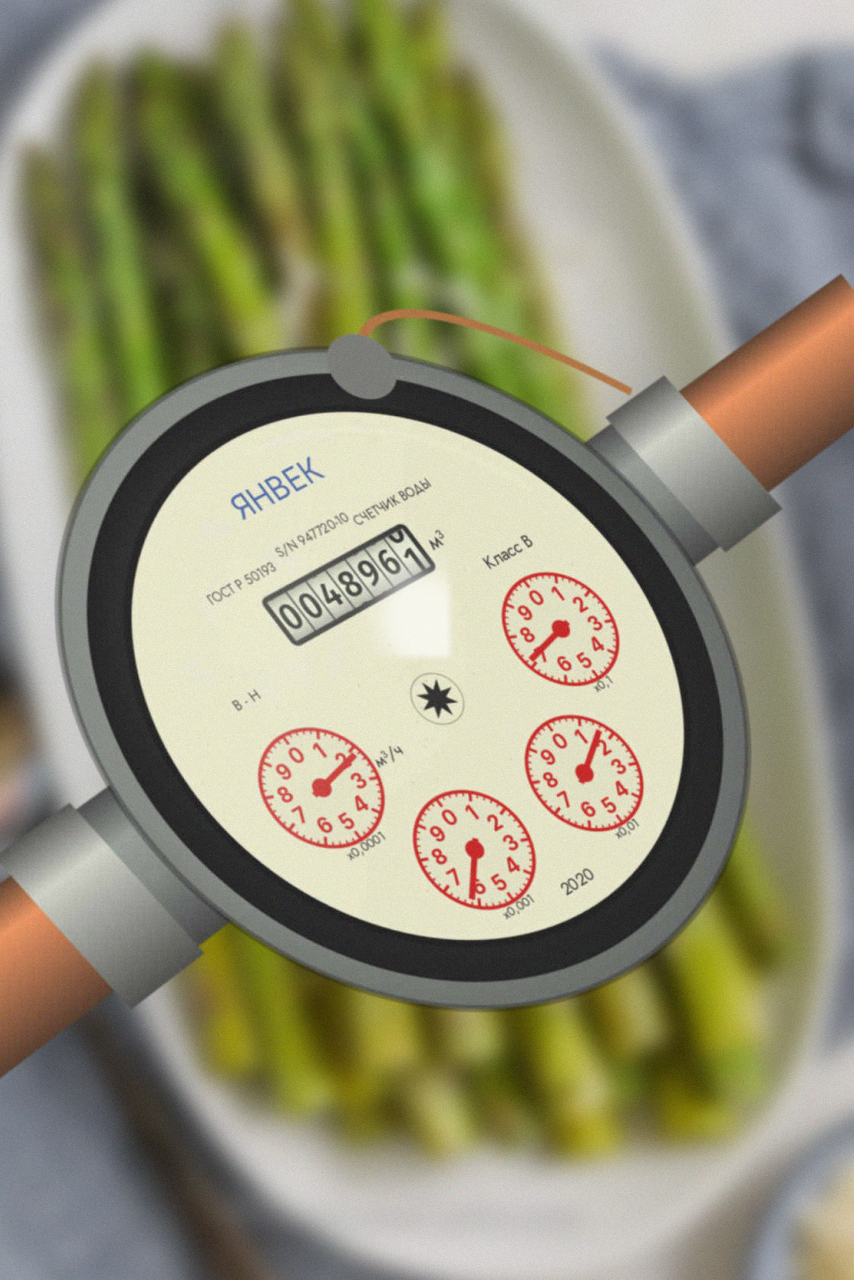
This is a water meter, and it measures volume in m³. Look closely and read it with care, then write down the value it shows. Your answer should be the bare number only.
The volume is 48960.7162
